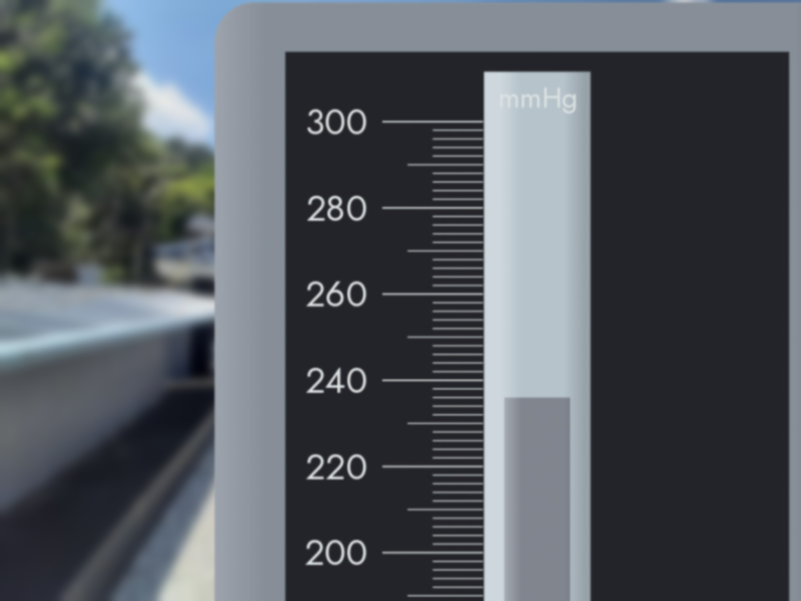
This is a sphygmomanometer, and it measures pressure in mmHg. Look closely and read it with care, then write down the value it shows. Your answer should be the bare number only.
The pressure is 236
